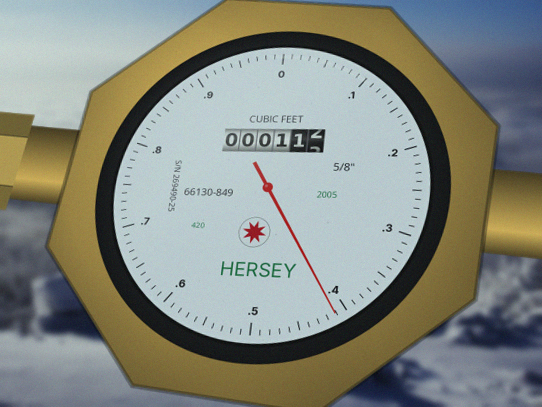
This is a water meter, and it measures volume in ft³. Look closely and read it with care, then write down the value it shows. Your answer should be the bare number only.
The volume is 112.41
